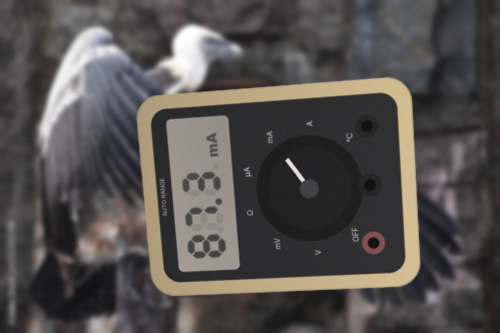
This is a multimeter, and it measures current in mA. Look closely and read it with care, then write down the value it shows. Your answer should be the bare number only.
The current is 87.3
